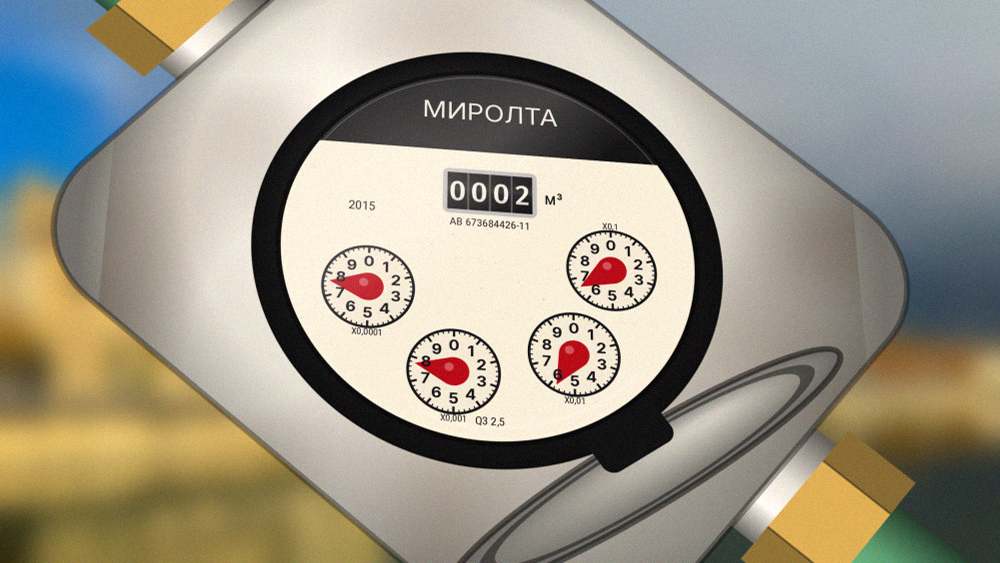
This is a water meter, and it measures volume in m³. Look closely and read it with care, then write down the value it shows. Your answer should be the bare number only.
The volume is 2.6577
